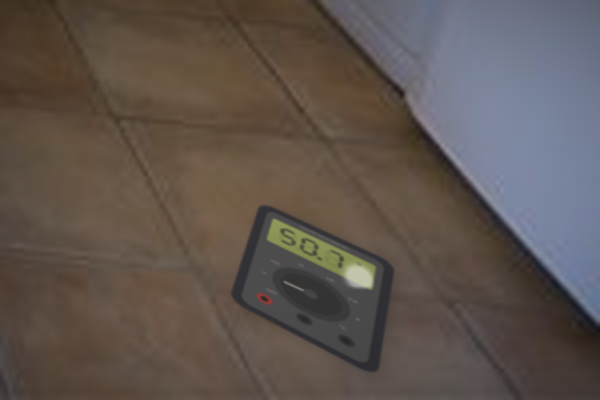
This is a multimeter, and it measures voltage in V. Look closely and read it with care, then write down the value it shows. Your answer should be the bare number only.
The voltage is 50.7
